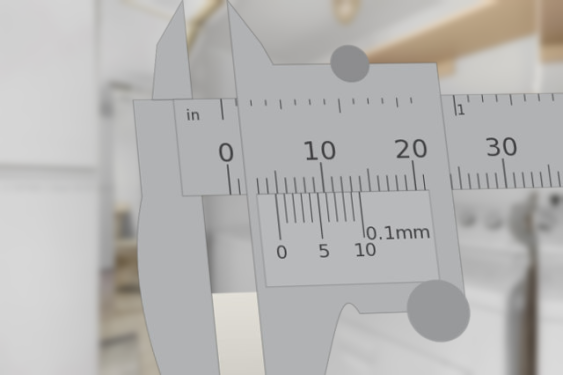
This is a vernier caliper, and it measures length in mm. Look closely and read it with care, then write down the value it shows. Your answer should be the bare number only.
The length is 4.8
